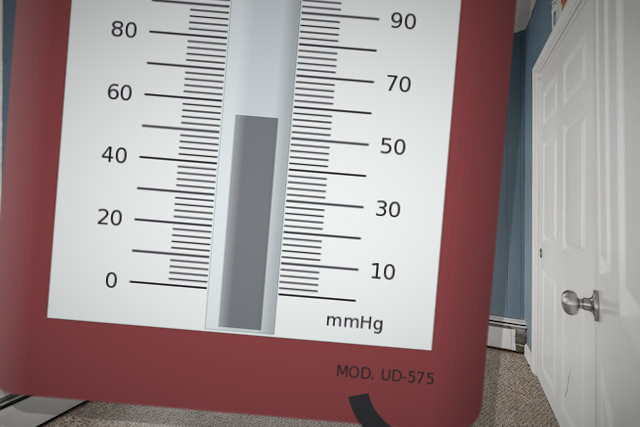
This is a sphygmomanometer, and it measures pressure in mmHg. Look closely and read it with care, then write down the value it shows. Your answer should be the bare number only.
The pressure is 56
